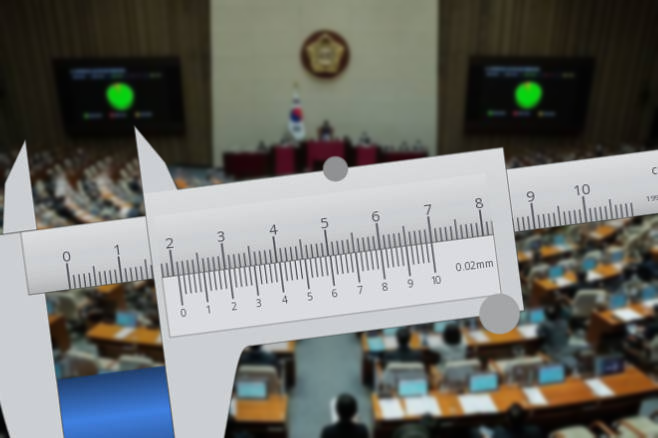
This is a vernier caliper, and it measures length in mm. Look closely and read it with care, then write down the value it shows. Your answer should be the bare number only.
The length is 21.0
